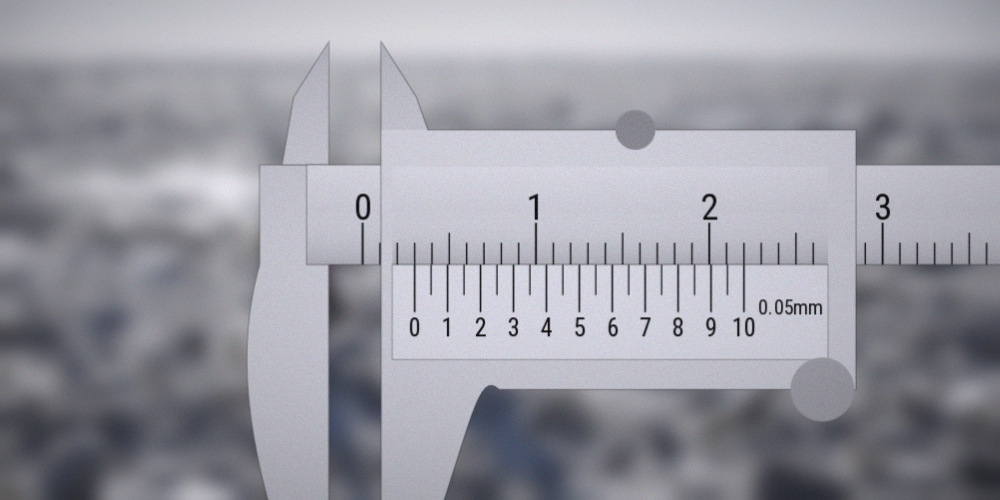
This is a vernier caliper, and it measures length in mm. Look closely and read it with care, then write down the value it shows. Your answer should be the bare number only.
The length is 3.0
